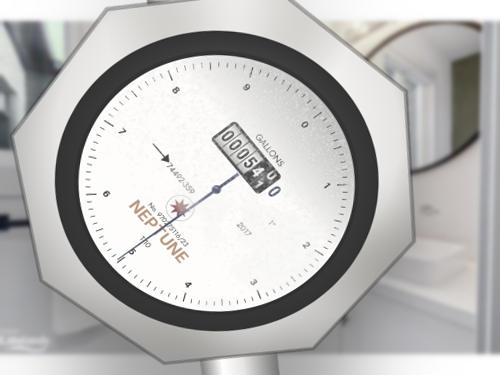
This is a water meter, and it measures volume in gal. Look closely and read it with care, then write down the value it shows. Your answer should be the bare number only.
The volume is 5405.0
